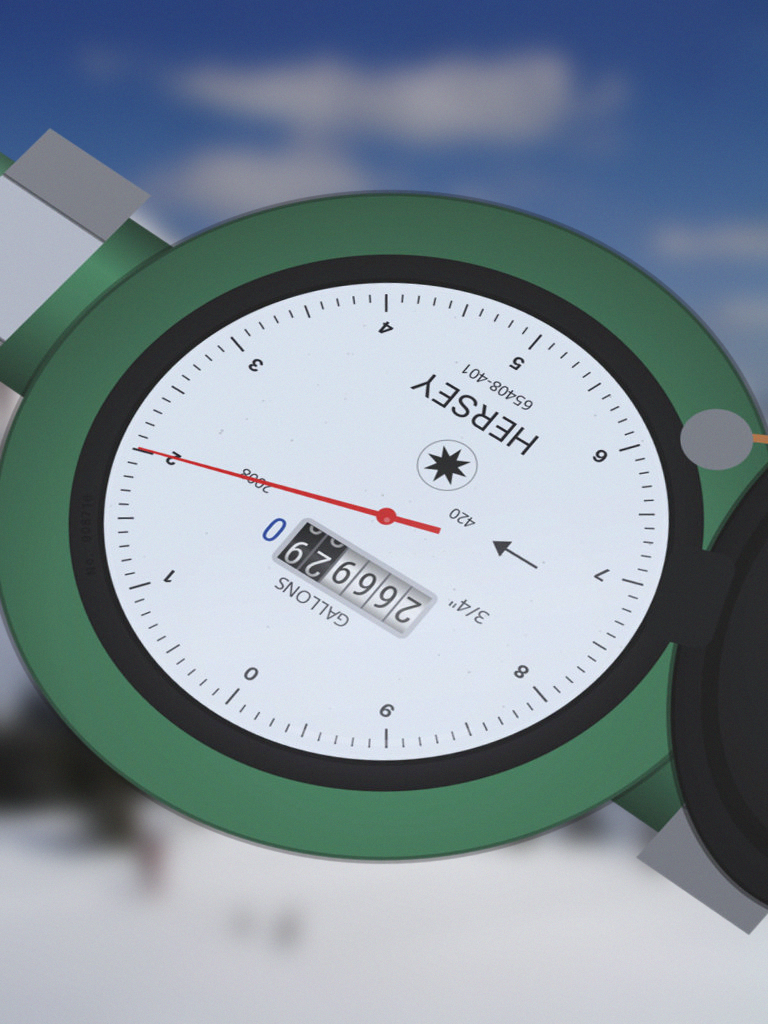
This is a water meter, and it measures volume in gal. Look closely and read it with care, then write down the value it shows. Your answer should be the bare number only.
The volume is 2669292.0
